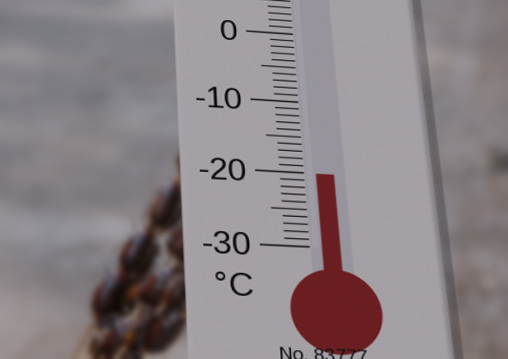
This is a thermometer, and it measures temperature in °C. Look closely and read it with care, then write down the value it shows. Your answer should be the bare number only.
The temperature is -20
